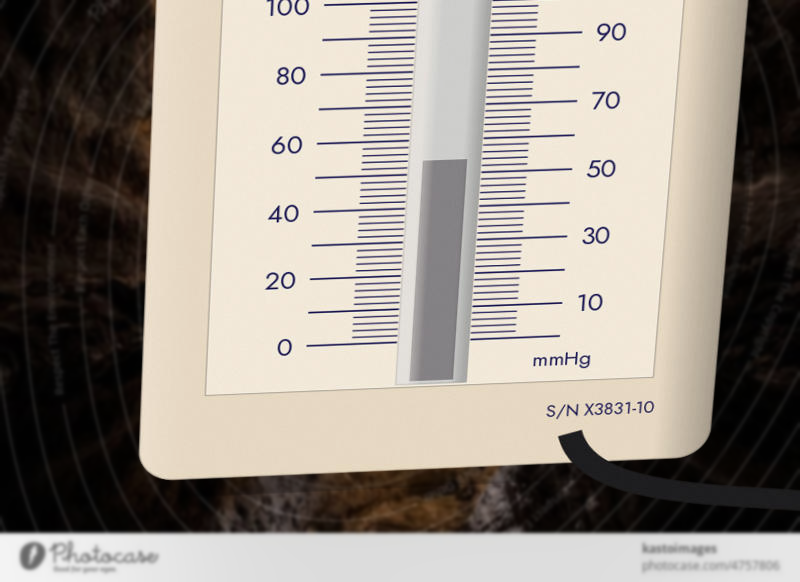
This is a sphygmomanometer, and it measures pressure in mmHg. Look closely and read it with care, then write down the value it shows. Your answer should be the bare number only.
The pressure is 54
